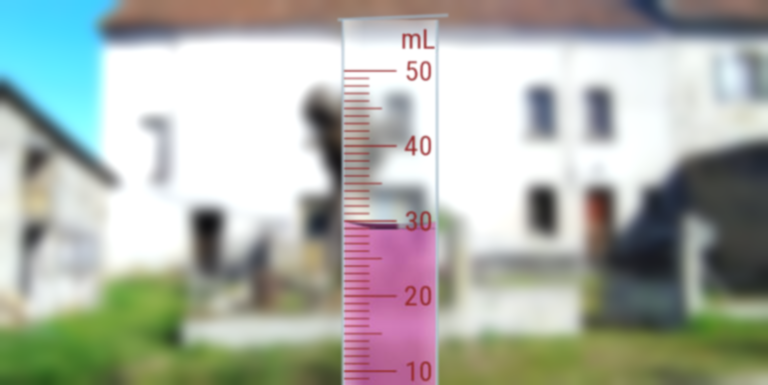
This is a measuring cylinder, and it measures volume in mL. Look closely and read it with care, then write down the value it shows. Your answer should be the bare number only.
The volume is 29
